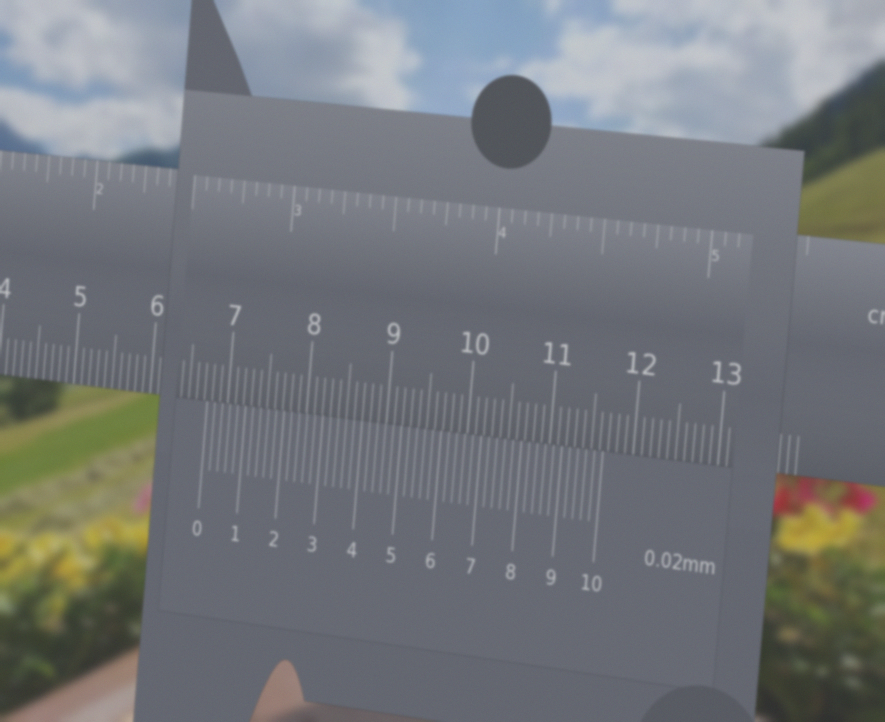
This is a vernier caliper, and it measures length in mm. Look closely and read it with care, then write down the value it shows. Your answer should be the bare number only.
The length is 67.4
